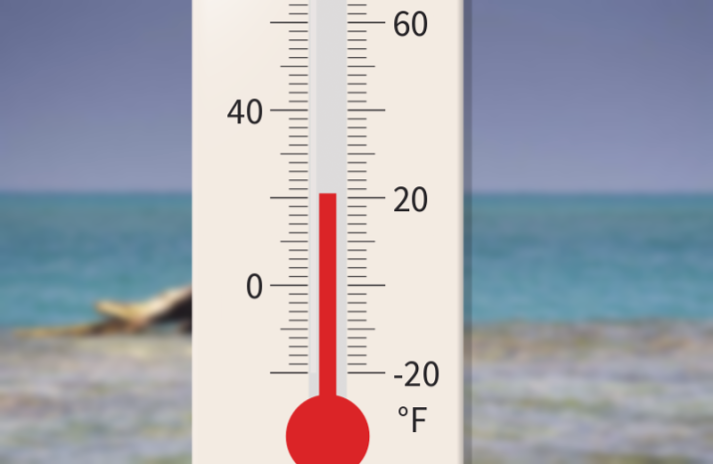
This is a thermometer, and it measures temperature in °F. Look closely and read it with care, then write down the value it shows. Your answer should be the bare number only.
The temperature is 21
